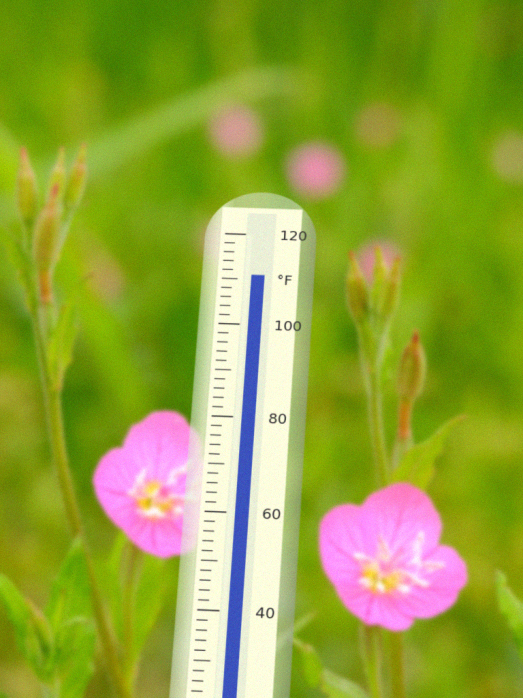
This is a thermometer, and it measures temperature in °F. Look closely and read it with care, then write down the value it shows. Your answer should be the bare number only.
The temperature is 111
